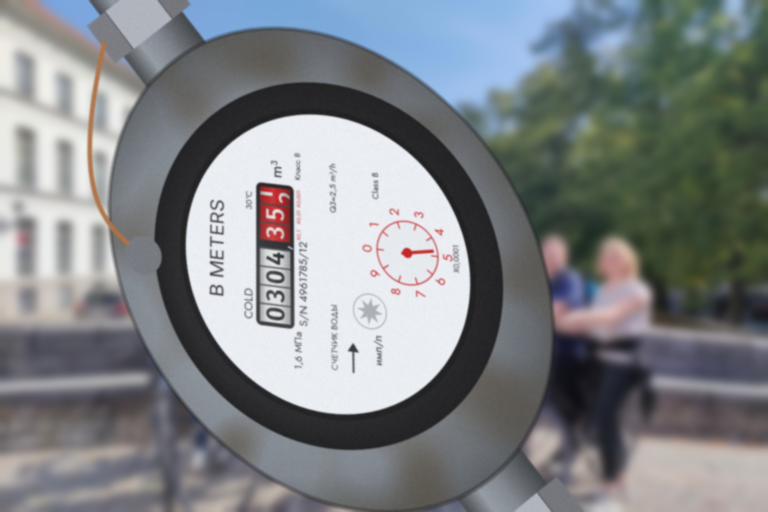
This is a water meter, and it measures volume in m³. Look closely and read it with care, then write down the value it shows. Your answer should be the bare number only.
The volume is 304.3514
